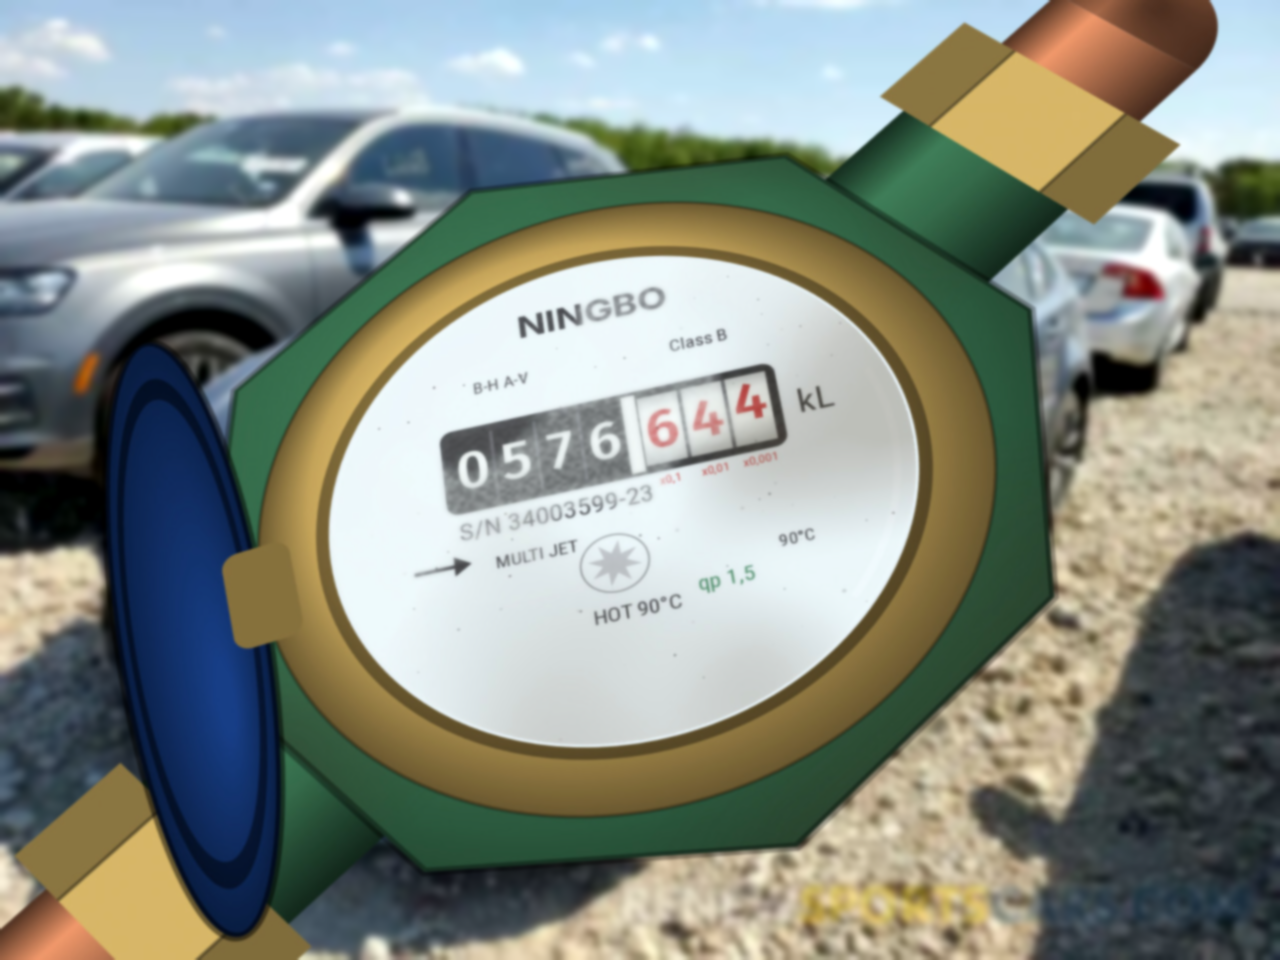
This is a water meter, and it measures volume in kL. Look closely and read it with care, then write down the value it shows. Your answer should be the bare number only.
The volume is 576.644
